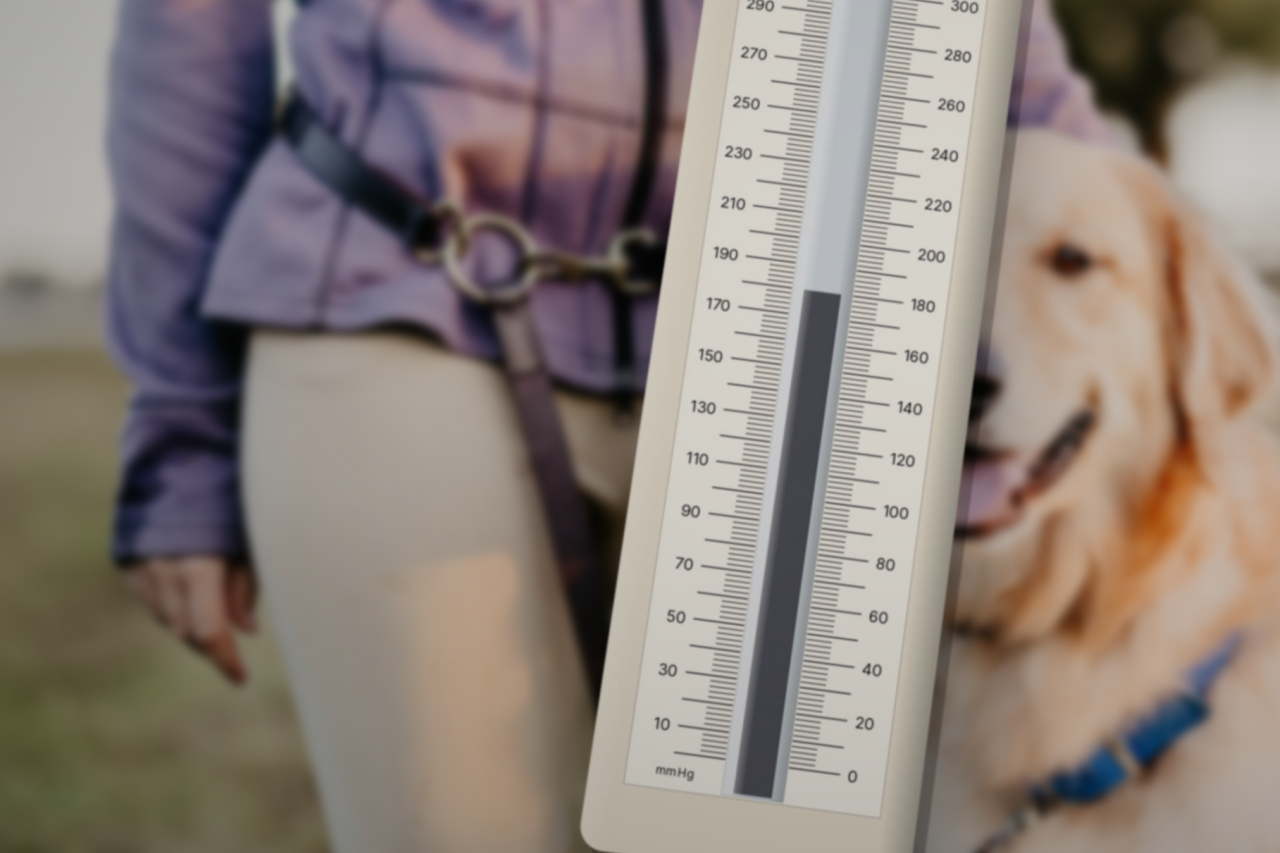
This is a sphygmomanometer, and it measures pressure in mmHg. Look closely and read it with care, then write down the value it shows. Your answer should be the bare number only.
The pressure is 180
